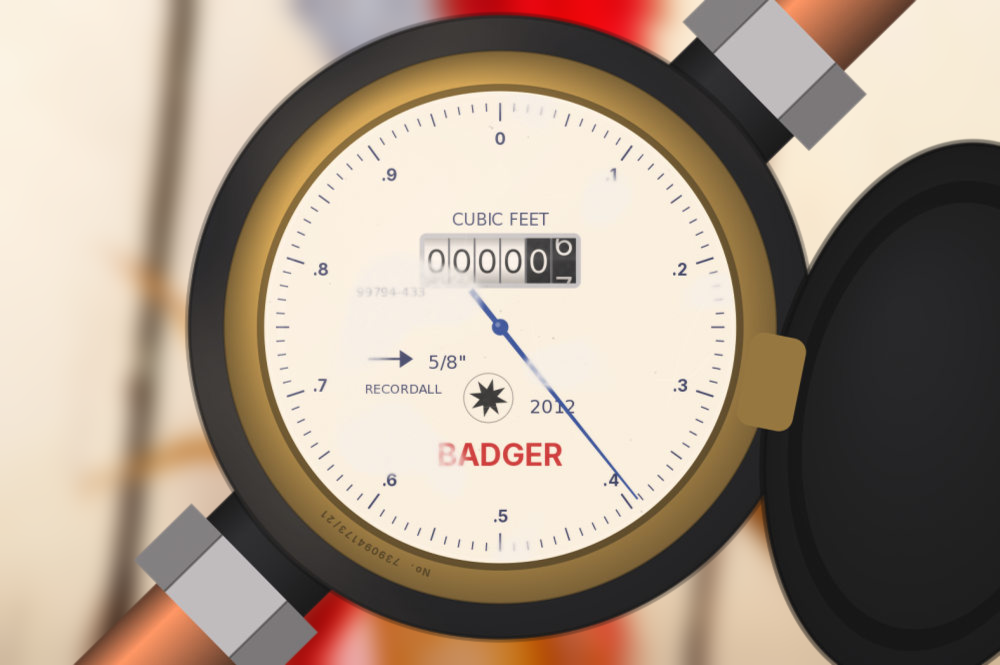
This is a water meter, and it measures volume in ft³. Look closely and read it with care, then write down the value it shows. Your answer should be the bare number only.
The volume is 6.39
